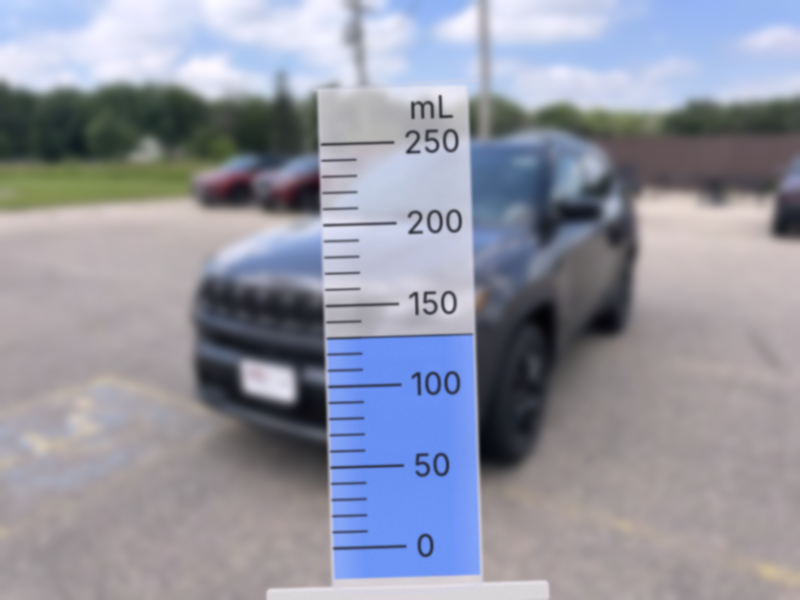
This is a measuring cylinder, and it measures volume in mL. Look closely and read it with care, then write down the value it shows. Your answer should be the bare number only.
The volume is 130
